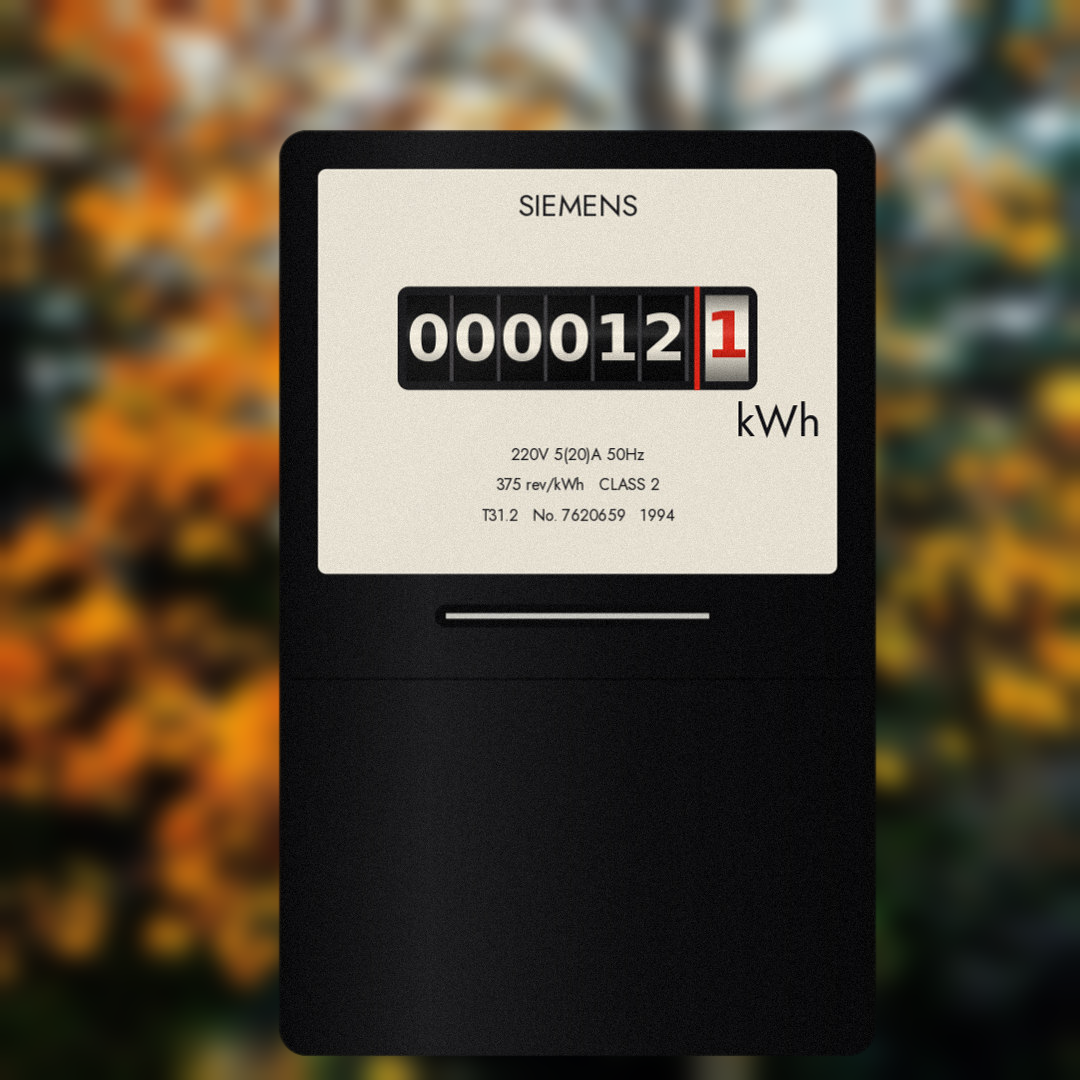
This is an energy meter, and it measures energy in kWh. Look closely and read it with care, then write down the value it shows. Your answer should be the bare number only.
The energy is 12.1
